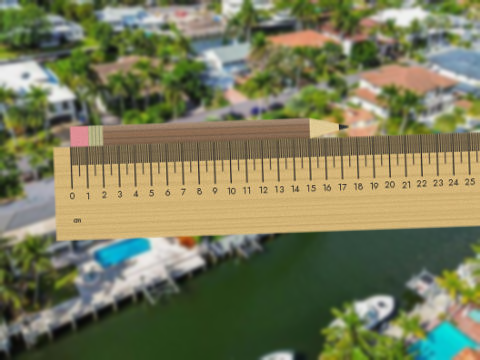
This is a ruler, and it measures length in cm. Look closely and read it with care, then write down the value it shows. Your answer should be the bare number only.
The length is 17.5
